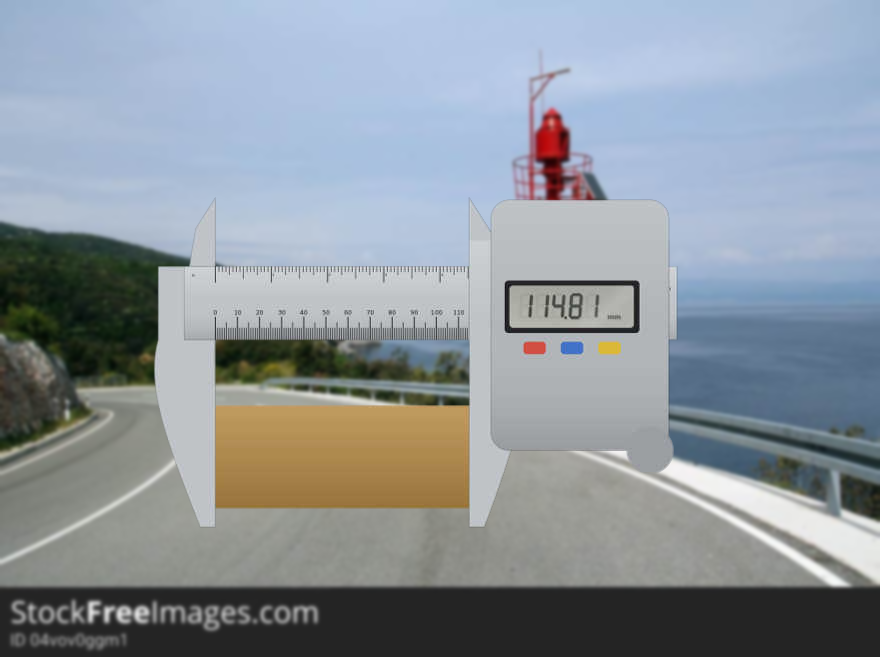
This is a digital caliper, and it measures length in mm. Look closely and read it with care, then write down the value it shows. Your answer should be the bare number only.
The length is 114.81
